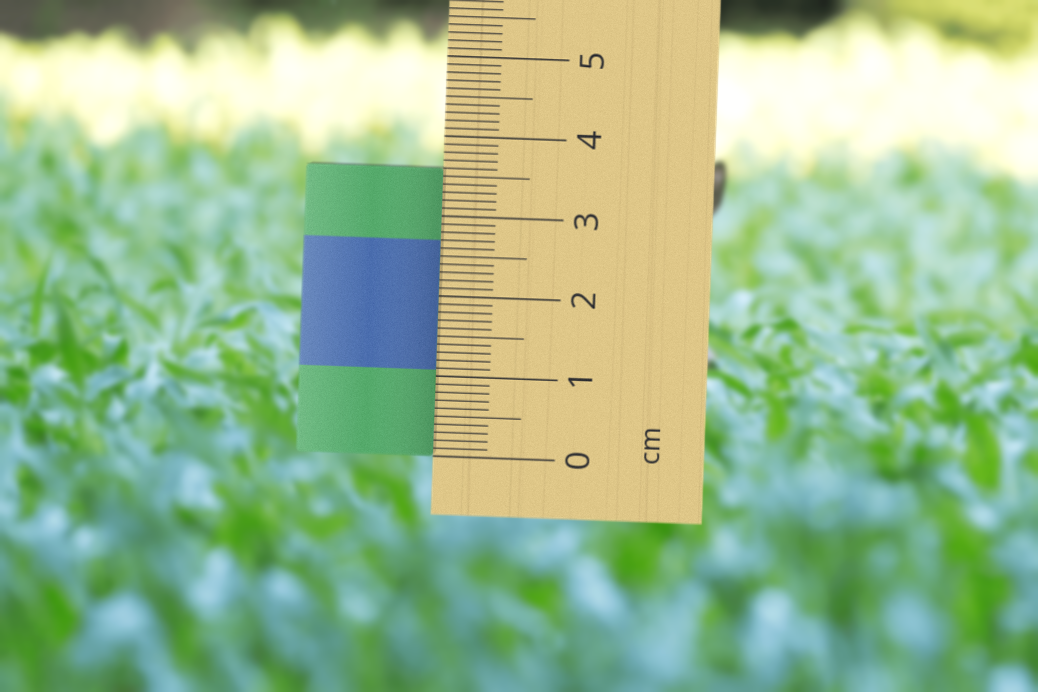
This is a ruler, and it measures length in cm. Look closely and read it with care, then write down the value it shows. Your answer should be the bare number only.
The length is 3.6
